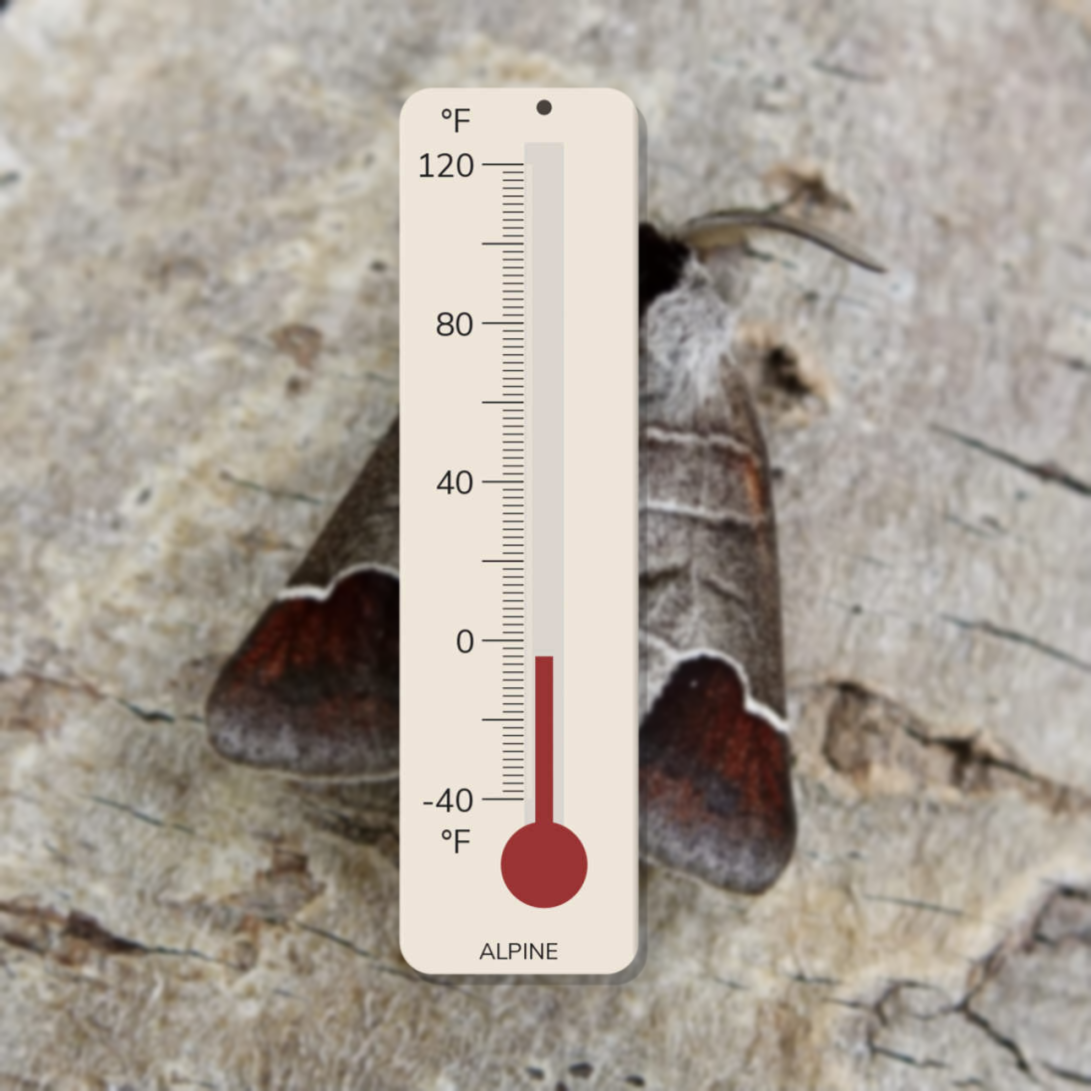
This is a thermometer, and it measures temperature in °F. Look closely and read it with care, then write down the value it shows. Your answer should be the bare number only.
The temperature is -4
